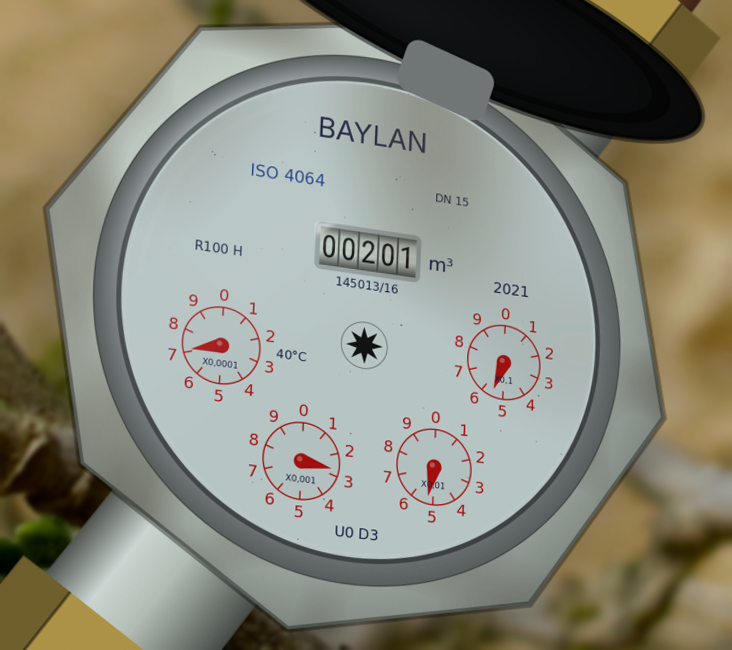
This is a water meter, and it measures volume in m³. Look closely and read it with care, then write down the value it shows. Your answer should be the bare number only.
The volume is 201.5527
